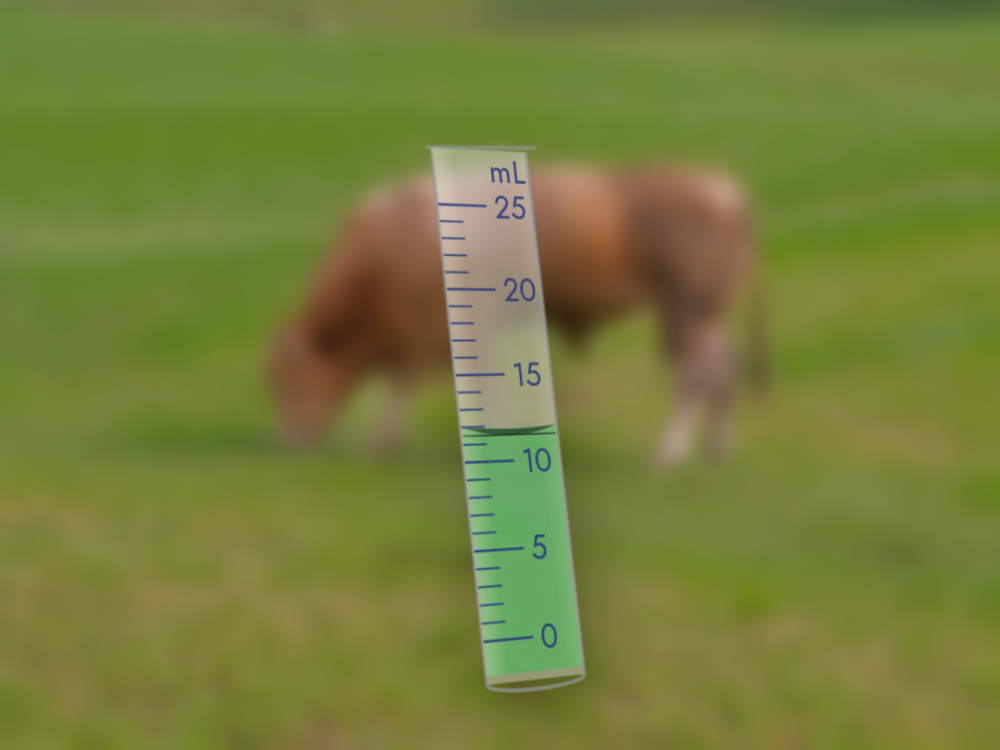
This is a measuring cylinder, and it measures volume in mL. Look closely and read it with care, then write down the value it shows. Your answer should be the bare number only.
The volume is 11.5
